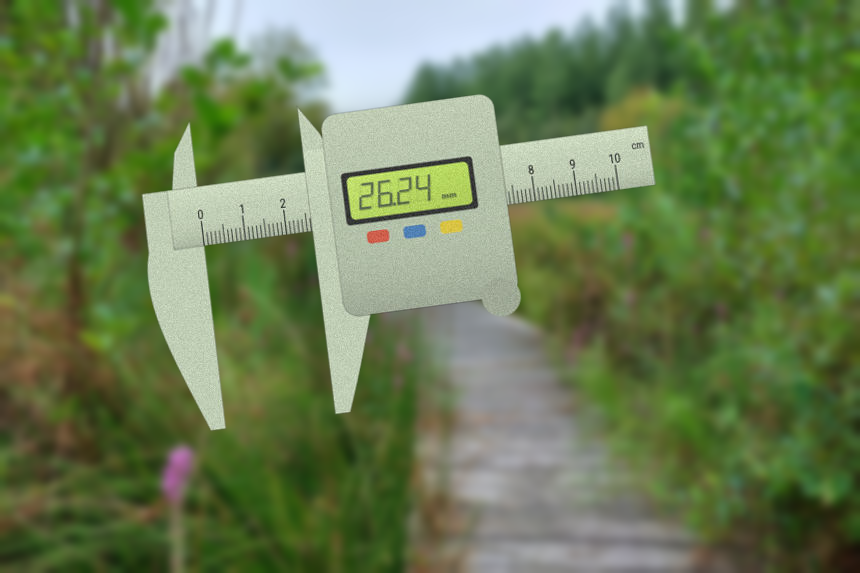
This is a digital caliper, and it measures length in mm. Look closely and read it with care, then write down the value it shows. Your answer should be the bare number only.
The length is 26.24
